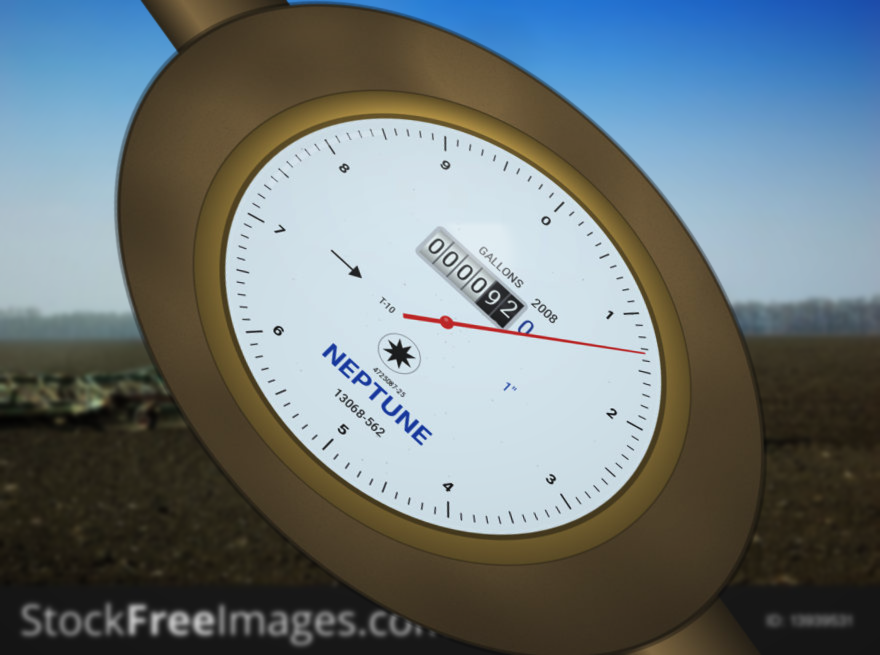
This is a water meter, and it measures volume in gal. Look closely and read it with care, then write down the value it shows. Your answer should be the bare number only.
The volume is 921.3
